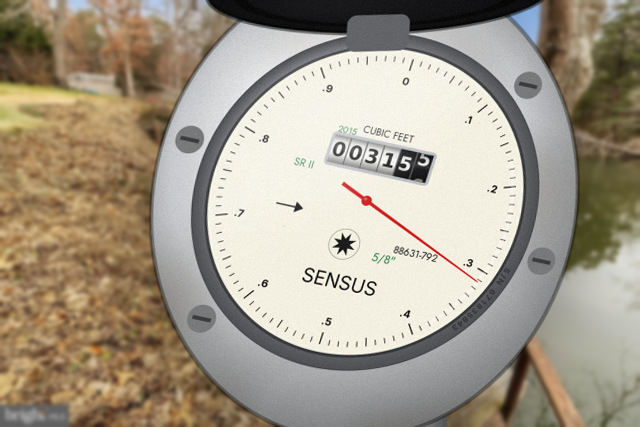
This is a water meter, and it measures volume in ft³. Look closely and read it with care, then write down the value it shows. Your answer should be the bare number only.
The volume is 3155.31
